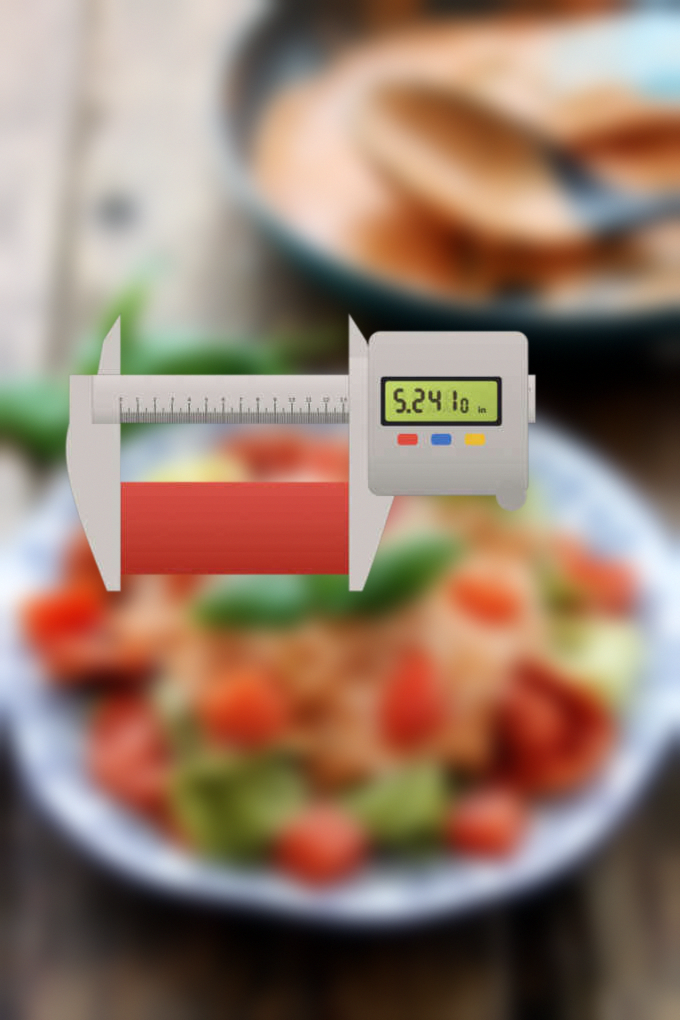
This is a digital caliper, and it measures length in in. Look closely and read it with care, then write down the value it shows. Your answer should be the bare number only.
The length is 5.2410
